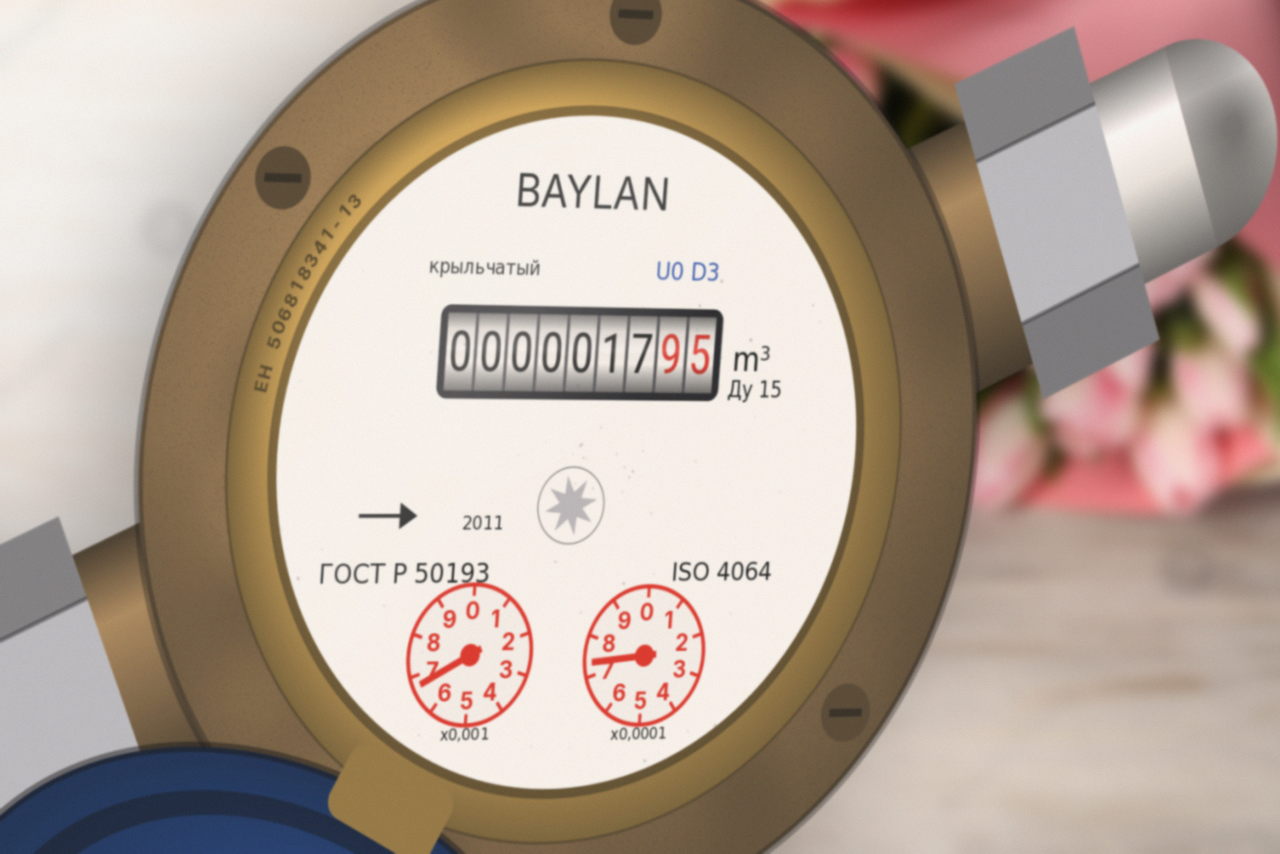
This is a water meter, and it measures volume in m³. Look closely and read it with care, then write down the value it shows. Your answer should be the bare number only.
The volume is 17.9567
